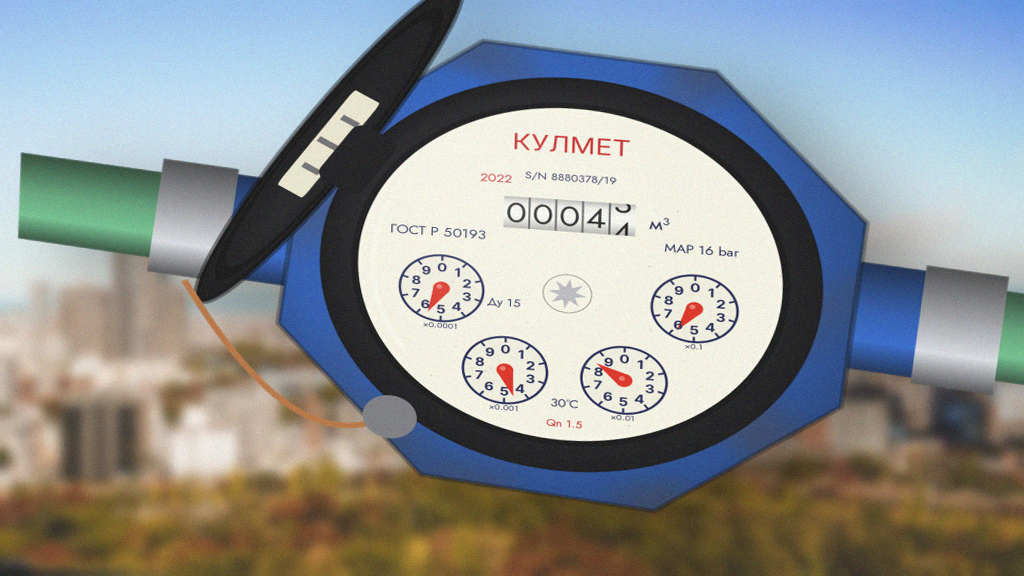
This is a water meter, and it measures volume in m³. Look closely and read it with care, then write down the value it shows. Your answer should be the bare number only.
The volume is 43.5845
